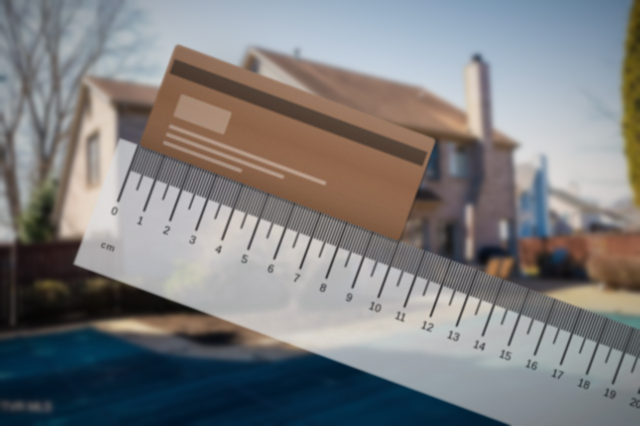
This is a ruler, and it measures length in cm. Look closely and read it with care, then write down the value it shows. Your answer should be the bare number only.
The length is 10
